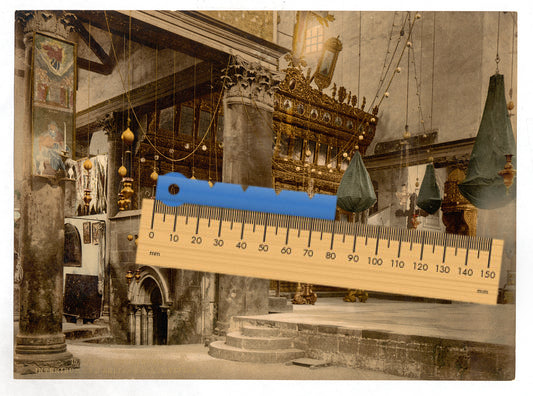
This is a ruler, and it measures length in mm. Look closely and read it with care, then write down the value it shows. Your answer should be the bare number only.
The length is 80
